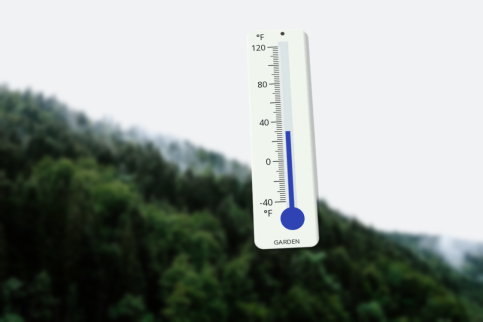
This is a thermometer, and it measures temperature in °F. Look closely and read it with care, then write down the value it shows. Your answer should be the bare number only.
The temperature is 30
